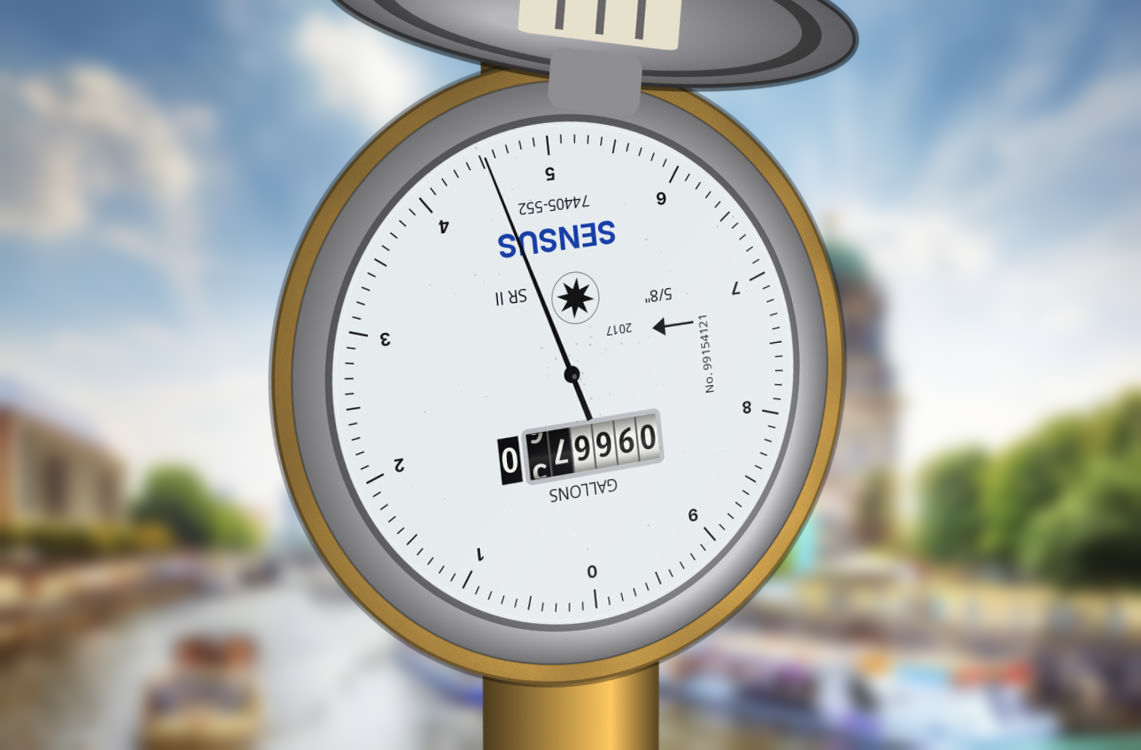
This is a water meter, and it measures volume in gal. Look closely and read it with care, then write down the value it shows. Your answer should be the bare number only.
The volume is 966754.5
